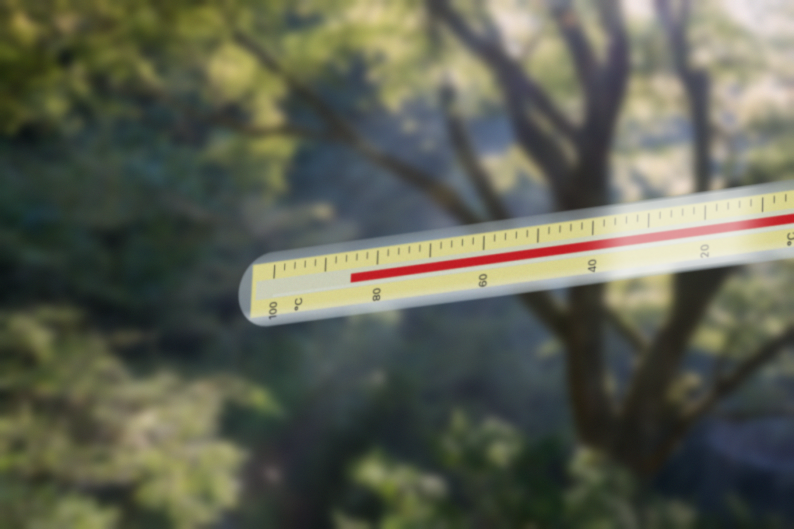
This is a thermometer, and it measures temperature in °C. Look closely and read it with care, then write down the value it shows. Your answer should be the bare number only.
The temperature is 85
